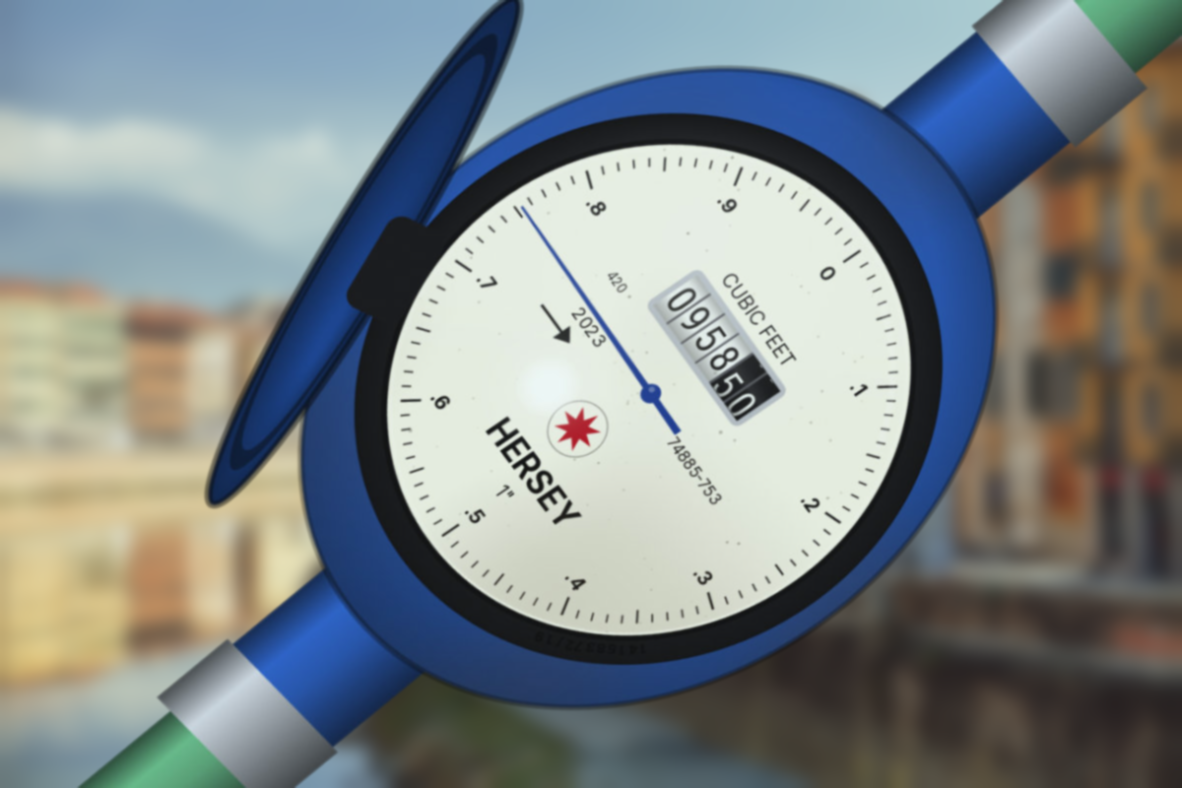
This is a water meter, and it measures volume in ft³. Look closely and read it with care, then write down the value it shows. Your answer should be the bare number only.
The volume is 95849.75
